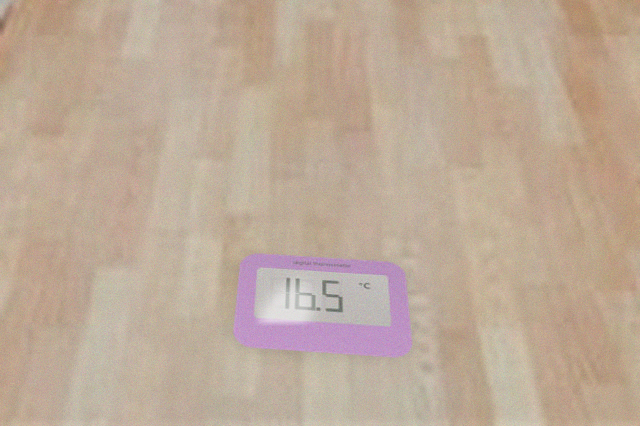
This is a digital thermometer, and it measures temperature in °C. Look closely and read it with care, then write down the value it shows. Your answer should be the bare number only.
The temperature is 16.5
